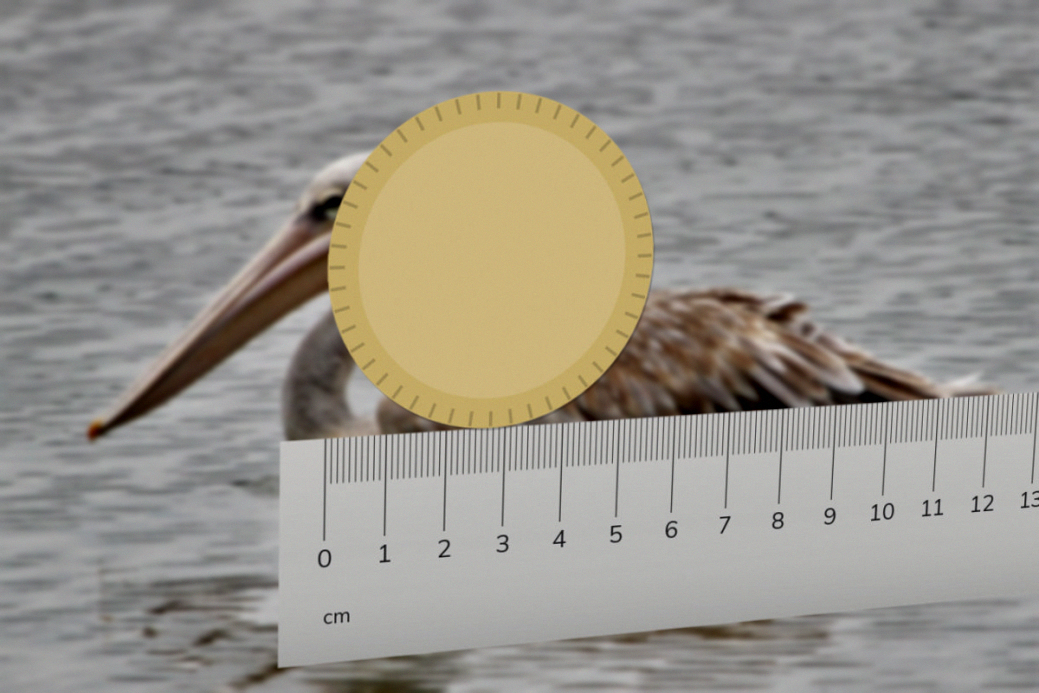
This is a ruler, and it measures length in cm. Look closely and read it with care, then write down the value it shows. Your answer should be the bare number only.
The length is 5.5
